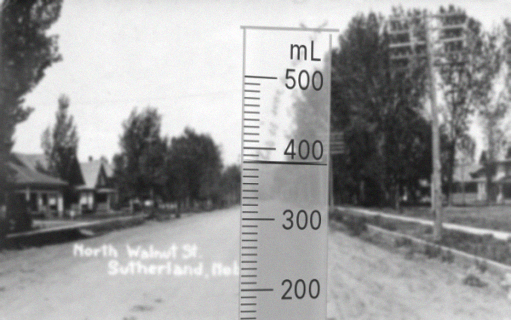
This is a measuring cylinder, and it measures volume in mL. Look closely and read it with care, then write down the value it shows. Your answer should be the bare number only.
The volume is 380
